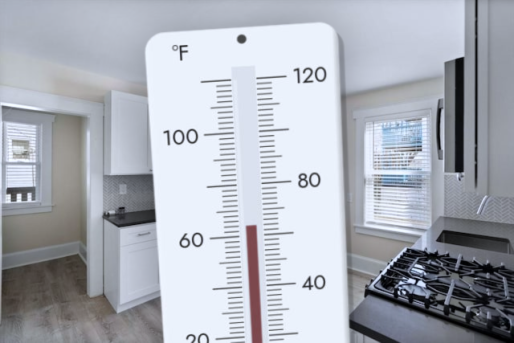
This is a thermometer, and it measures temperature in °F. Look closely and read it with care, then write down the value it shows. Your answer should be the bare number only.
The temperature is 64
